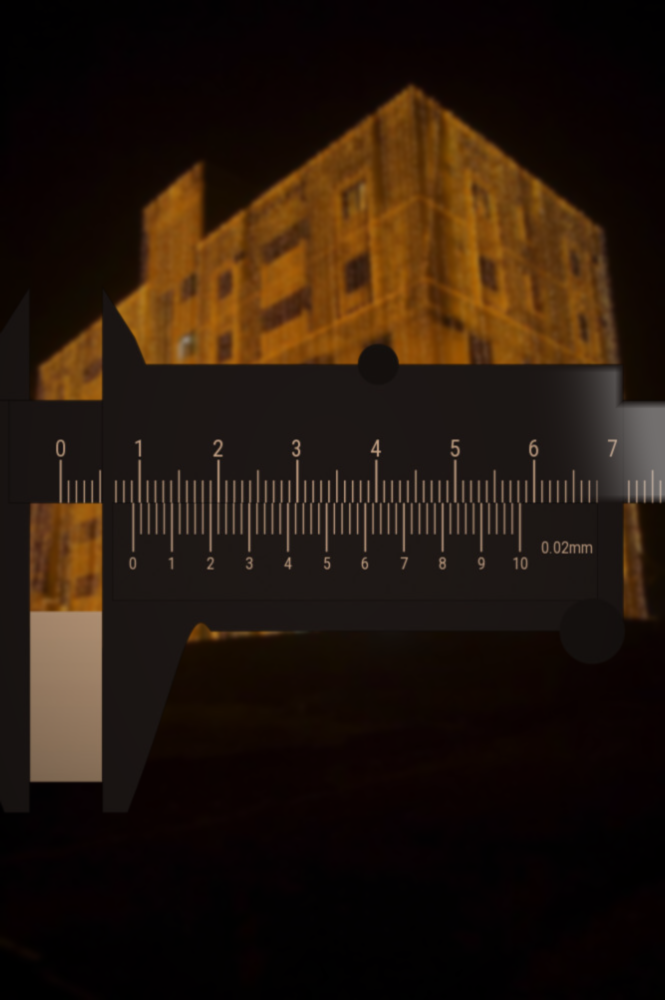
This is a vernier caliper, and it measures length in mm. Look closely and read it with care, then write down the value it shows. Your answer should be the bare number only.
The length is 9.2
